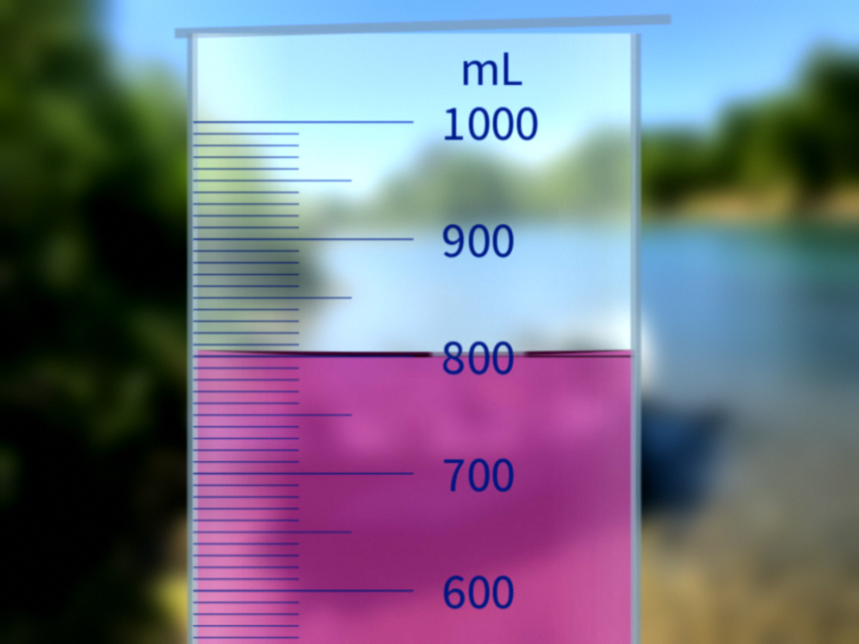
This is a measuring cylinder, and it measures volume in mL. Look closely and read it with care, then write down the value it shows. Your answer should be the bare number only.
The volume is 800
